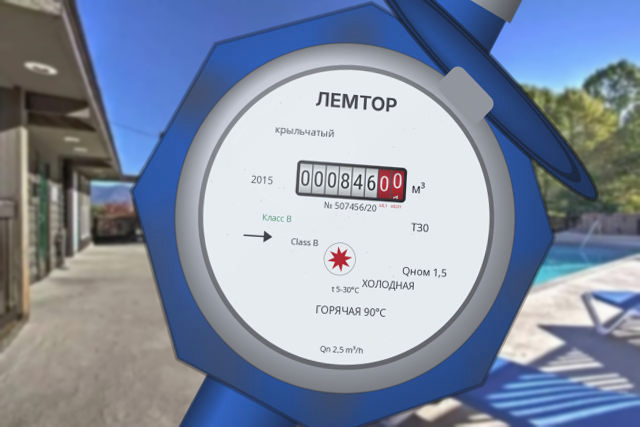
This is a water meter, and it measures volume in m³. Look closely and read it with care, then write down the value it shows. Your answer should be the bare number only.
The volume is 846.00
